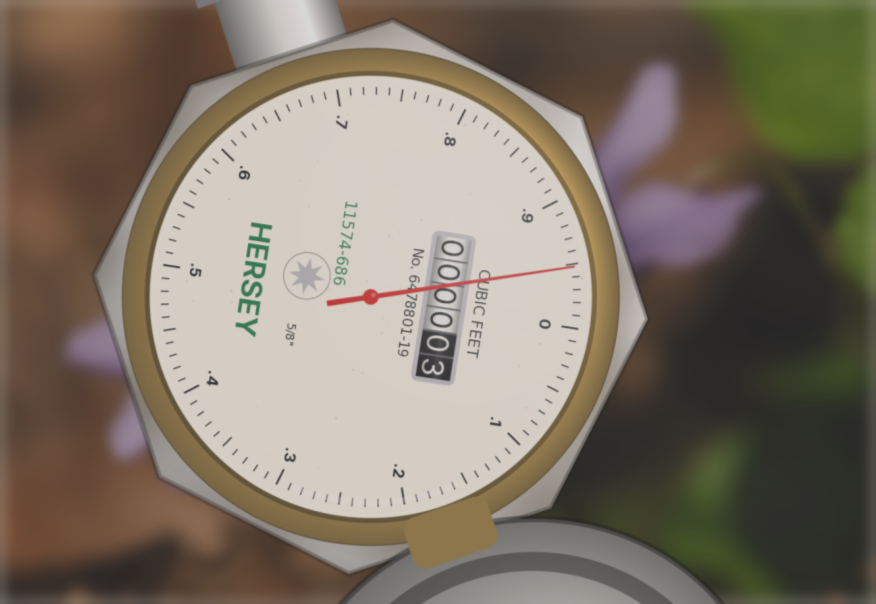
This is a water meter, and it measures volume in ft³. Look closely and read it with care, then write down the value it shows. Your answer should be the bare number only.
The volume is 2.95
